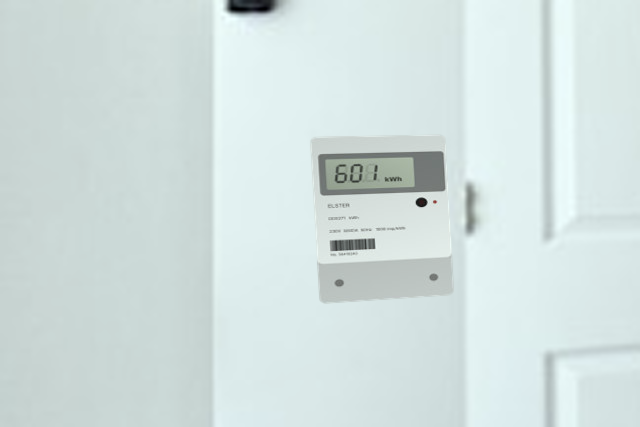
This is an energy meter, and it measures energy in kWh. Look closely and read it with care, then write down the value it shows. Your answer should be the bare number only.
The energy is 601
